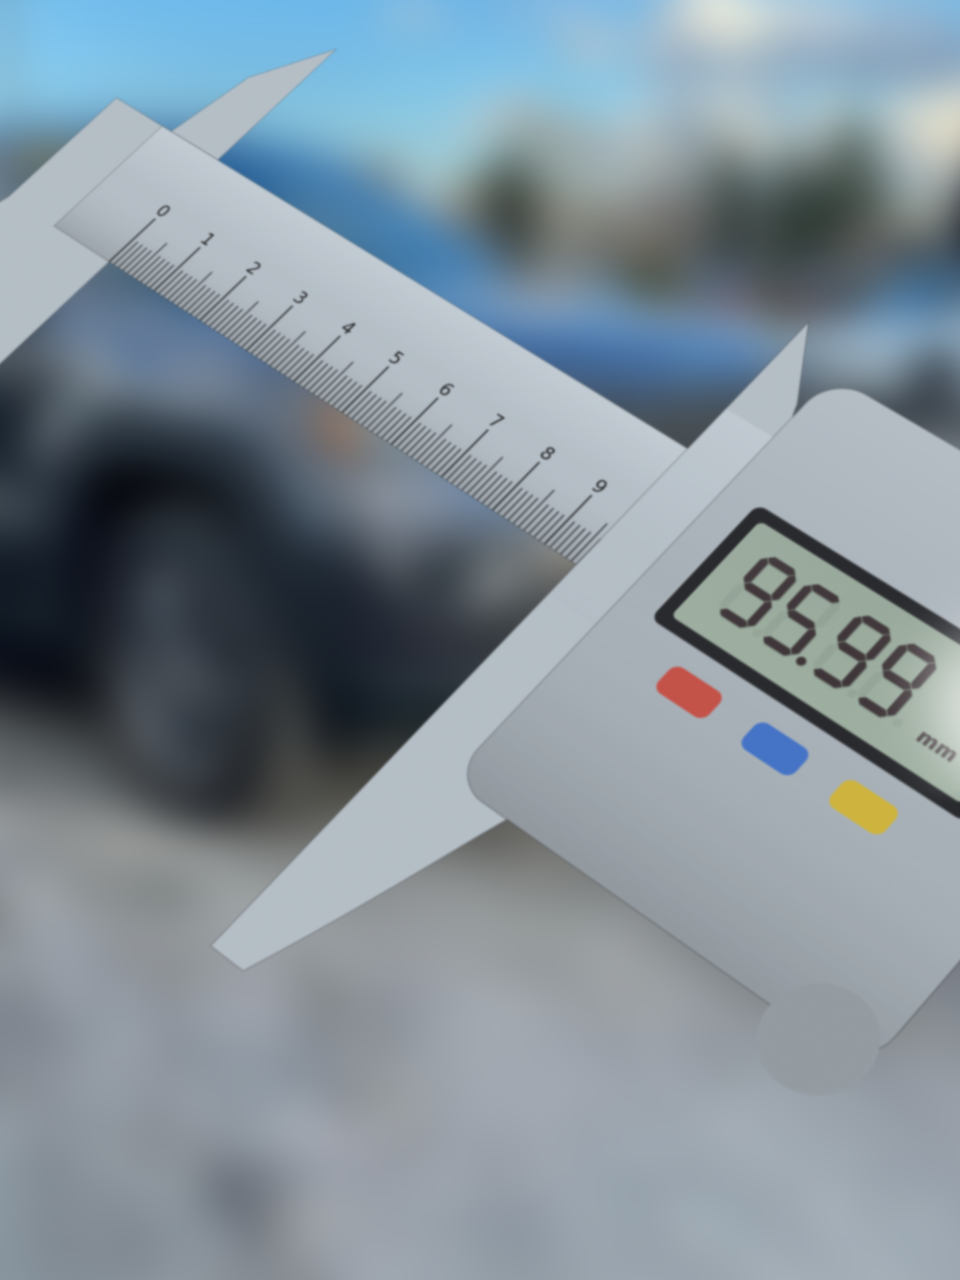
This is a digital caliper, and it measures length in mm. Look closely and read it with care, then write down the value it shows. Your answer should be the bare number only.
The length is 95.99
